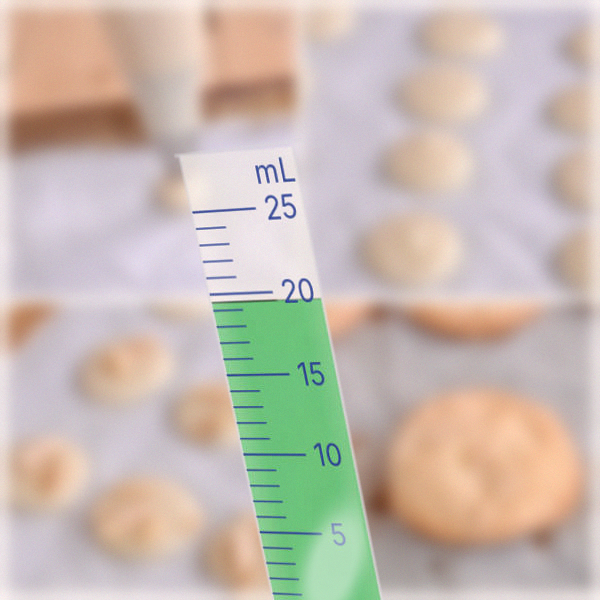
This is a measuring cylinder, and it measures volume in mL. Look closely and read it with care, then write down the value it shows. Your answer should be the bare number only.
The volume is 19.5
